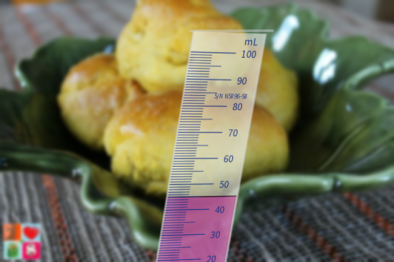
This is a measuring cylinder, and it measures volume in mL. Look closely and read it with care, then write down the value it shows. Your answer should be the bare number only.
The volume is 45
